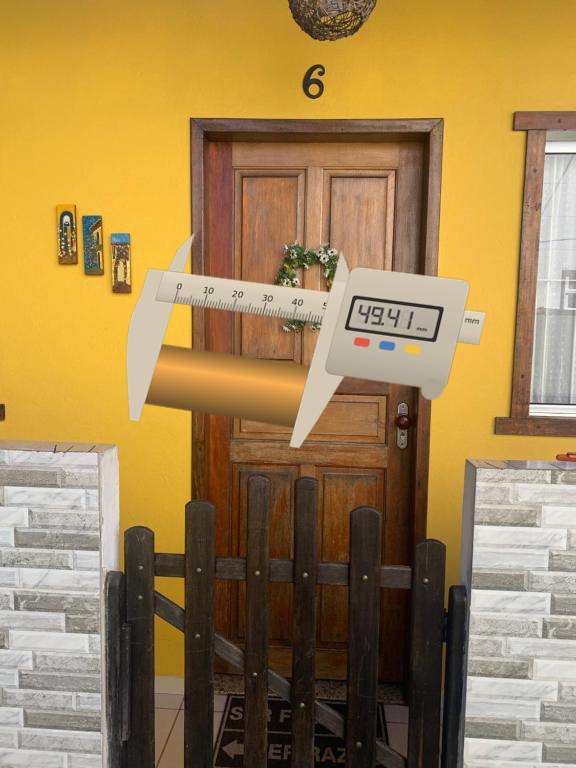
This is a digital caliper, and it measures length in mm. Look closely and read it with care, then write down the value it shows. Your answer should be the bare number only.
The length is 49.41
